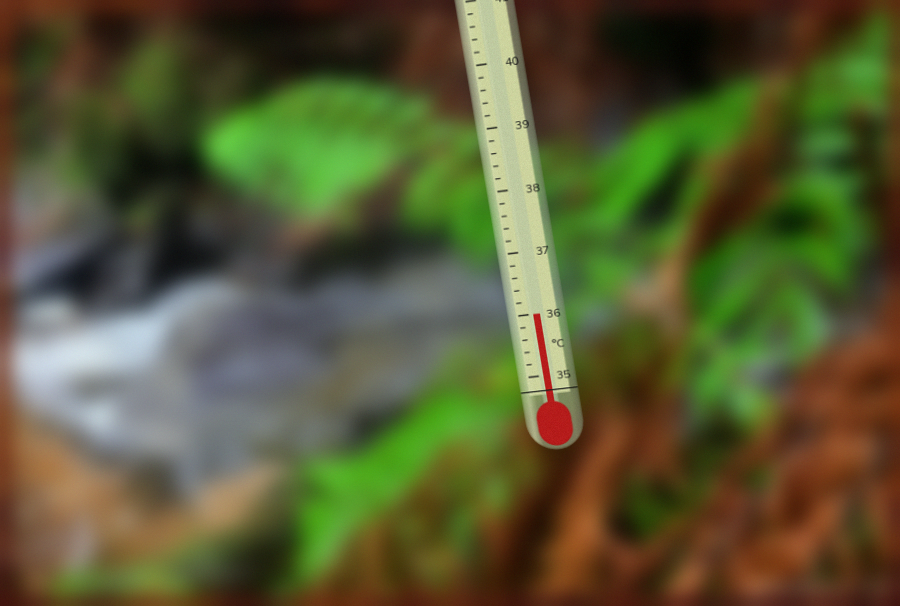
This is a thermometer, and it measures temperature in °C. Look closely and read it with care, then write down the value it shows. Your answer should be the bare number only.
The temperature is 36
